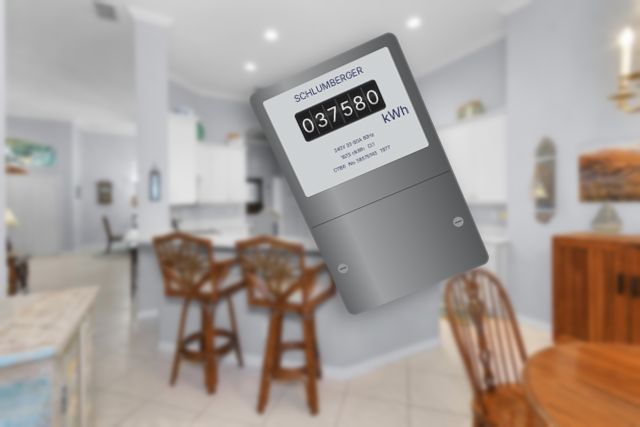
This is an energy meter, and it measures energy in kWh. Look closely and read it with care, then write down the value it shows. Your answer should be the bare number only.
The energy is 37580
